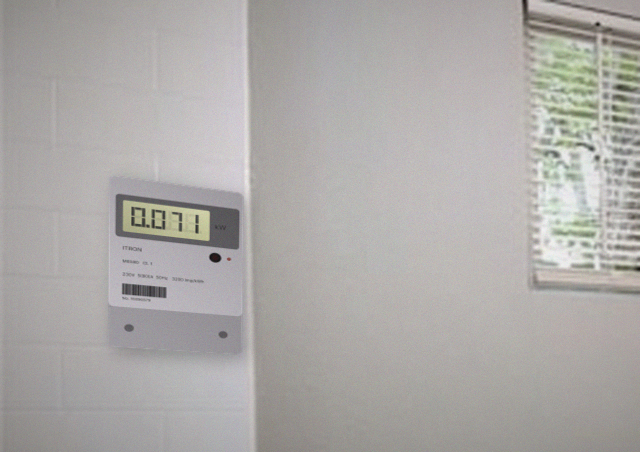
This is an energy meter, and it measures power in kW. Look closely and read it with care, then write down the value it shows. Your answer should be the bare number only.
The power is 0.071
